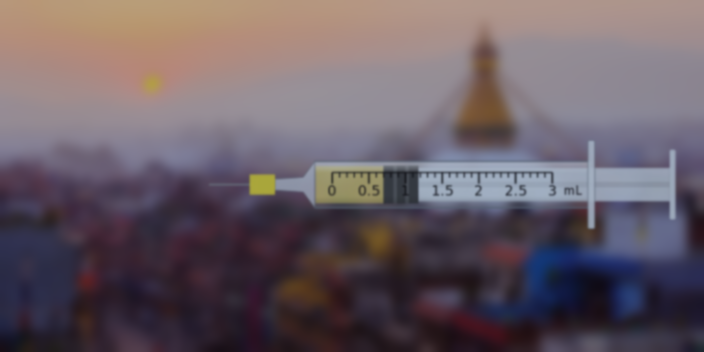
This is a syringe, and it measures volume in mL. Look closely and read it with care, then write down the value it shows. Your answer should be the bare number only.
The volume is 0.7
